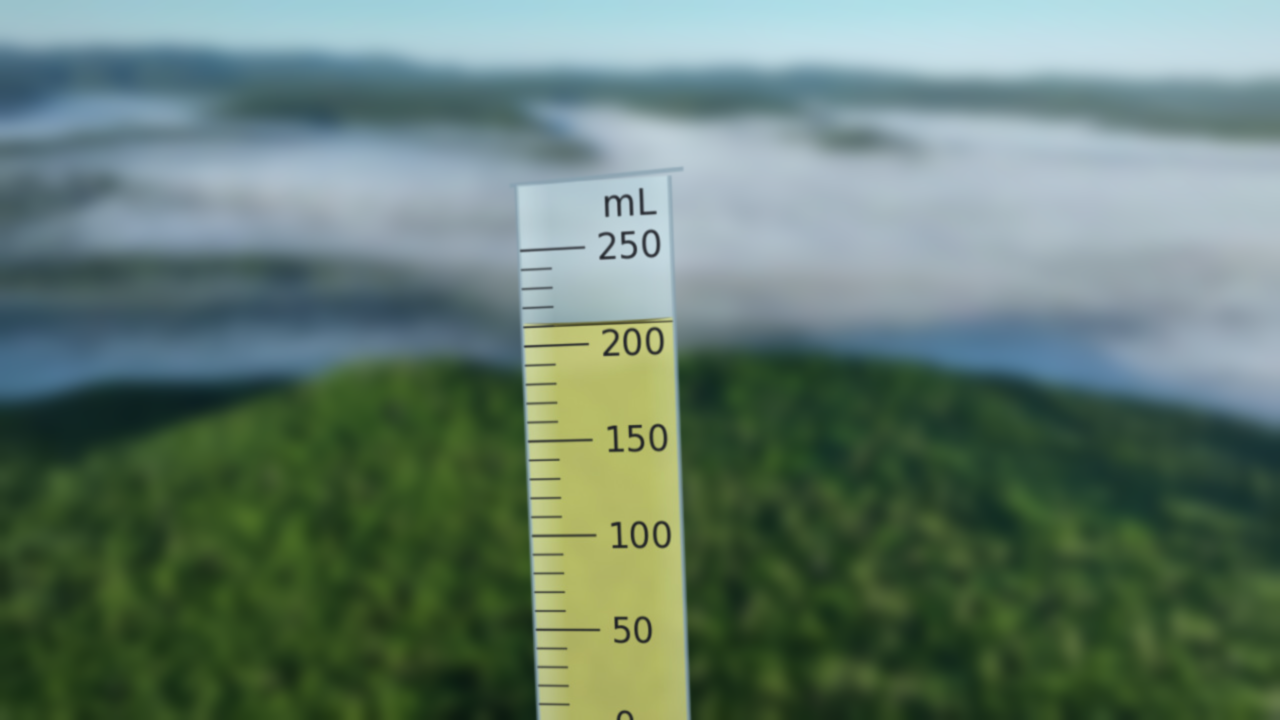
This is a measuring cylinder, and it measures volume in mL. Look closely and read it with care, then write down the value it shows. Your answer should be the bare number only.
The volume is 210
